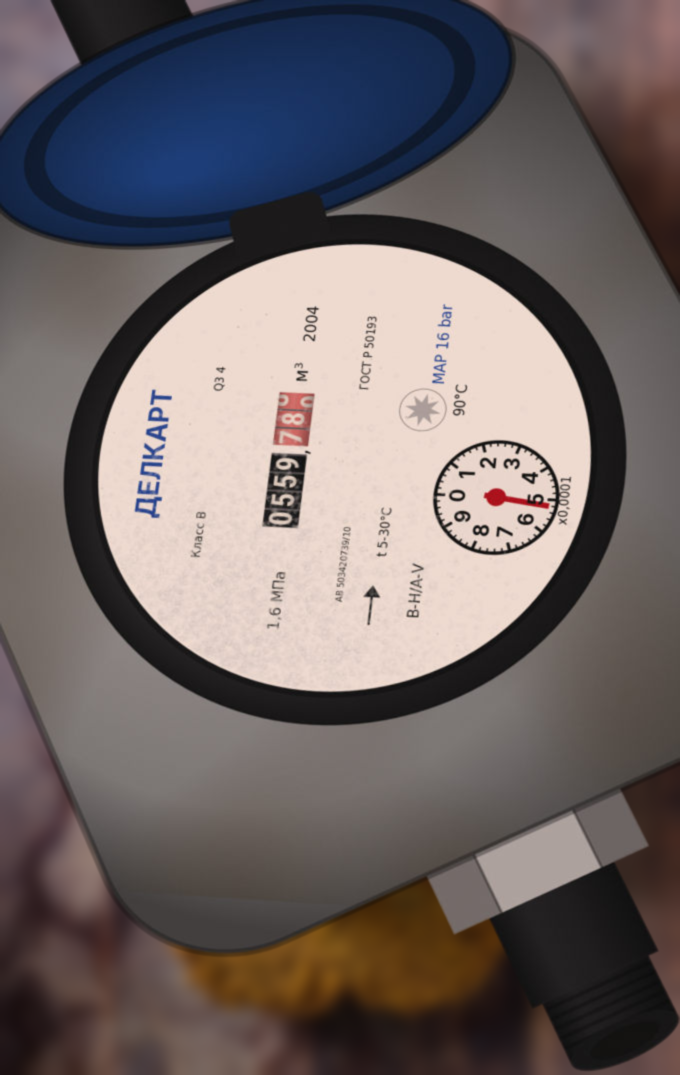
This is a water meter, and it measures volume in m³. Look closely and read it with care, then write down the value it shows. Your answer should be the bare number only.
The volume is 559.7885
